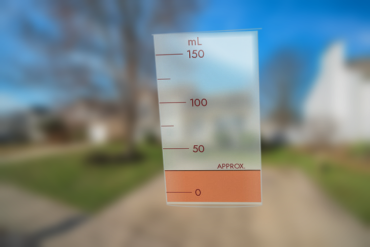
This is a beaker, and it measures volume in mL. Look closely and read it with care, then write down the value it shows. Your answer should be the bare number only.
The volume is 25
